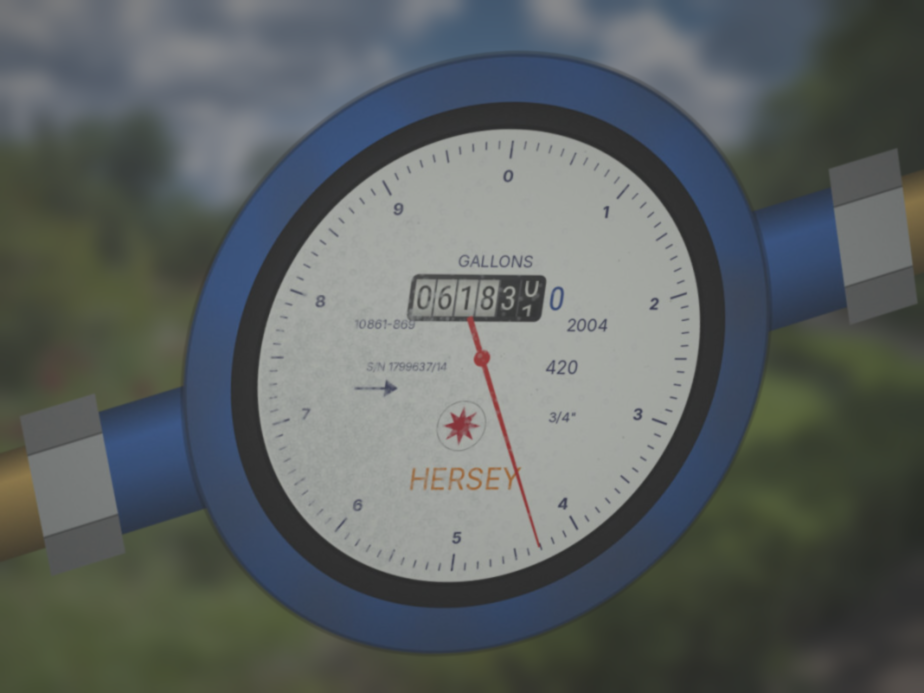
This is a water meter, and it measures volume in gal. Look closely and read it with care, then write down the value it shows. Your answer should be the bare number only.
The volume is 618304.3
